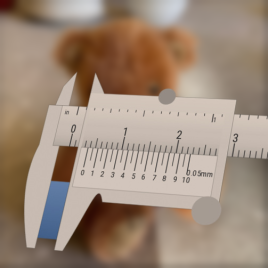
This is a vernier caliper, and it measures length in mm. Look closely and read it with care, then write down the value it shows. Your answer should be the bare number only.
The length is 3.6
